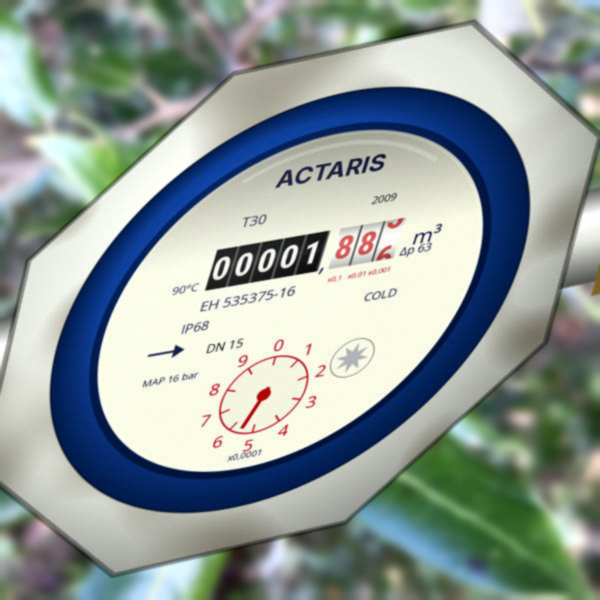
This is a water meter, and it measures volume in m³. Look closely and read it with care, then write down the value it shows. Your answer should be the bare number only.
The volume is 1.8855
